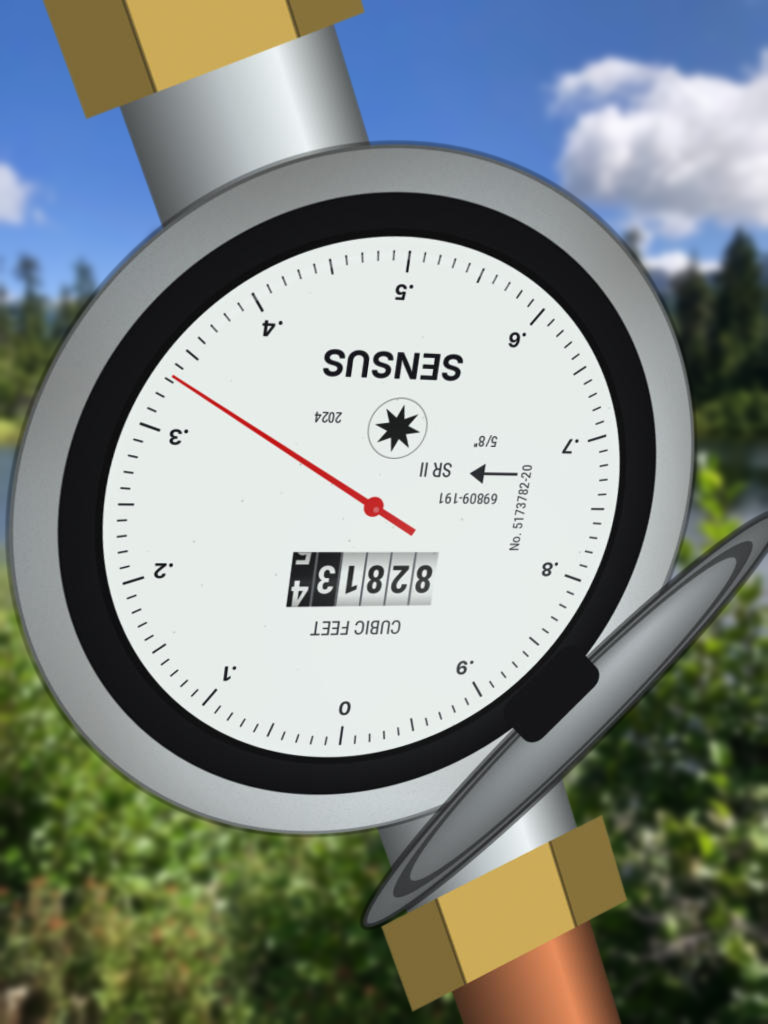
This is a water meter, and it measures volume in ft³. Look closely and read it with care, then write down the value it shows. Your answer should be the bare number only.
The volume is 828134.33
